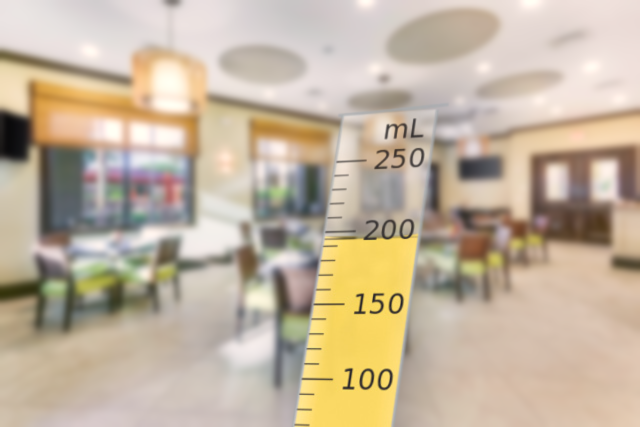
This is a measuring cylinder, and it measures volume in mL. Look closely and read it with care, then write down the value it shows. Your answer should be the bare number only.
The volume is 195
